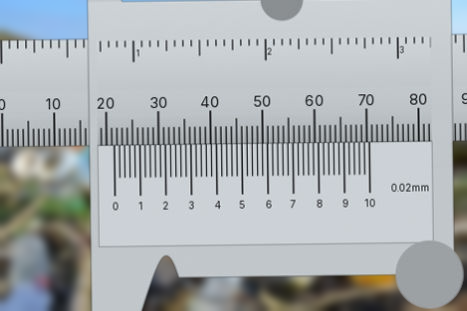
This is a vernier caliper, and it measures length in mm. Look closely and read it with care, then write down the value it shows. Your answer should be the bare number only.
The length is 21.5
